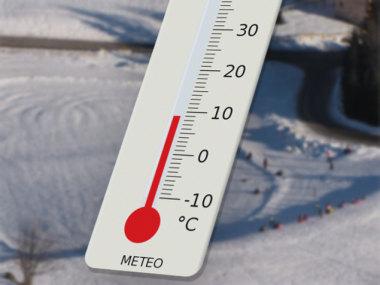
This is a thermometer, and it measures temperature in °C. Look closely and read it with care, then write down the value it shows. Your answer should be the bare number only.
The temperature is 9
